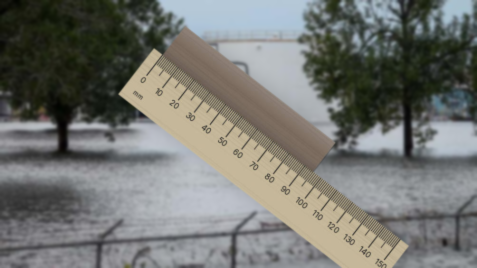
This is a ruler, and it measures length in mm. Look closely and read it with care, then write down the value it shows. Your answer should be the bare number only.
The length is 95
